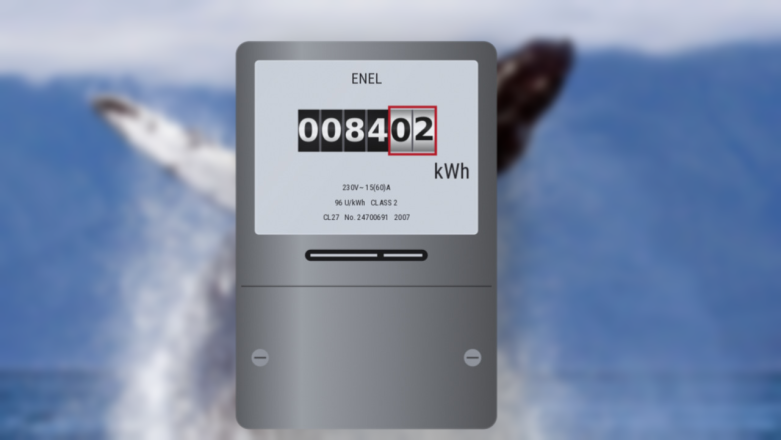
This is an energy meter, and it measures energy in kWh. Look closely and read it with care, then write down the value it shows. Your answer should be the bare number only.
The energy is 84.02
